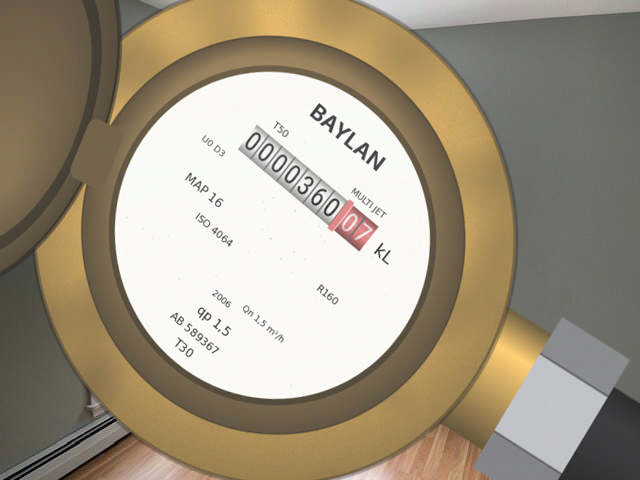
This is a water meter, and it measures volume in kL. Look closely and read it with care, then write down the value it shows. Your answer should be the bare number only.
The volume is 360.07
